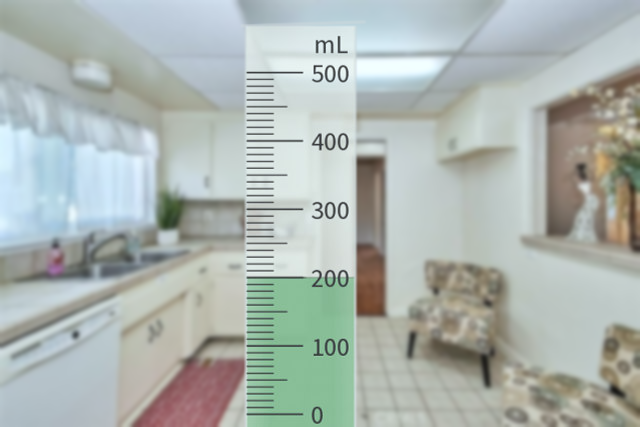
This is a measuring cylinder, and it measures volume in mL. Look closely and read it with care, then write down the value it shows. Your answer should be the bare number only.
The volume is 200
